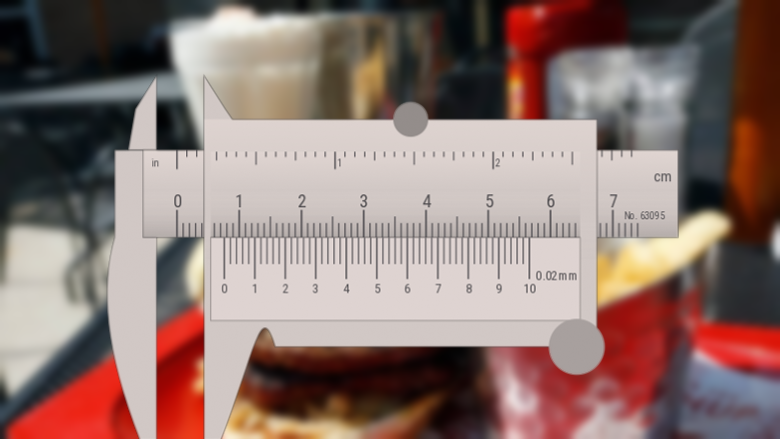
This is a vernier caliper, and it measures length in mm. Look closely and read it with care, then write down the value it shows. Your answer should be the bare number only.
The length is 7.6
